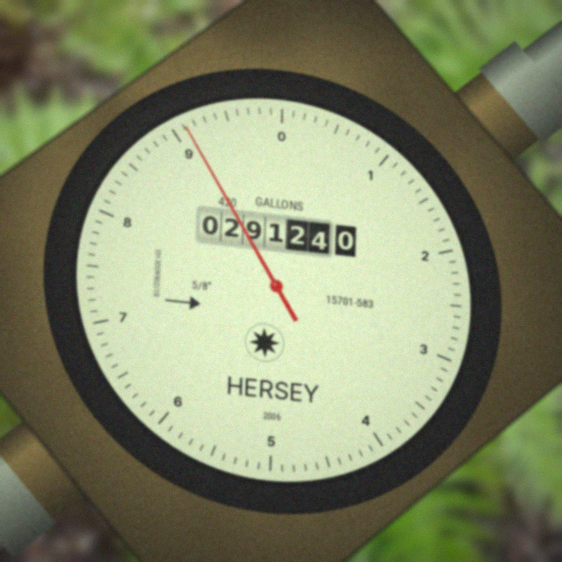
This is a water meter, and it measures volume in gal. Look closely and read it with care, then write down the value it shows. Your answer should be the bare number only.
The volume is 291239.1
